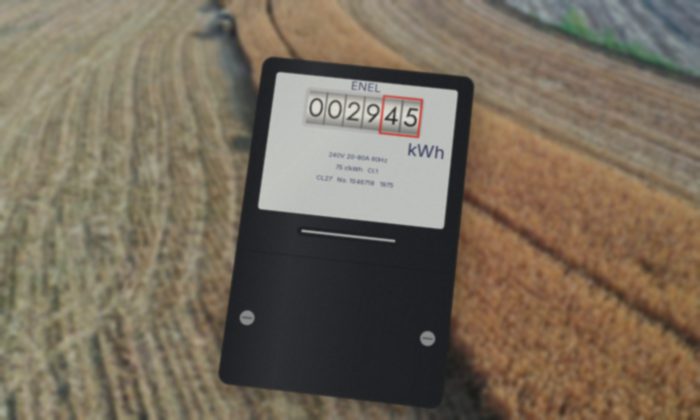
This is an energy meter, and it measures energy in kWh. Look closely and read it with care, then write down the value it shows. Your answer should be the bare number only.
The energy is 29.45
